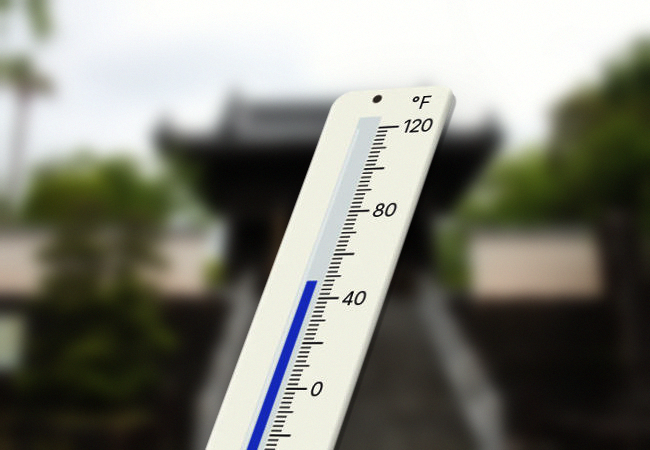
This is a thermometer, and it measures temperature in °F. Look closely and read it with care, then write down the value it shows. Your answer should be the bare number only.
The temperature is 48
